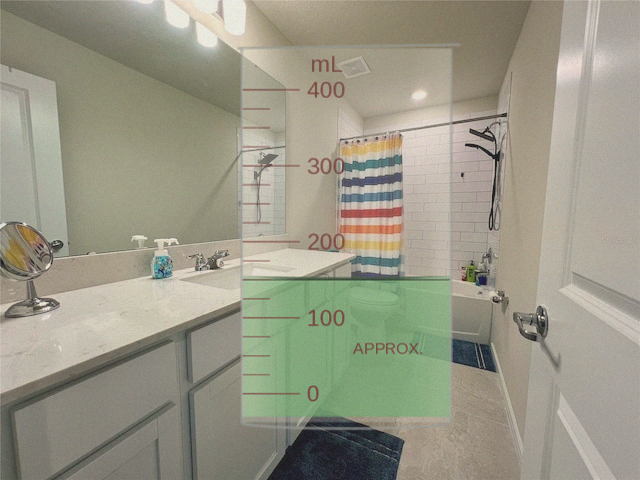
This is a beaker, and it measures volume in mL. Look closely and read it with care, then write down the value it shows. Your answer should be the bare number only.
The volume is 150
